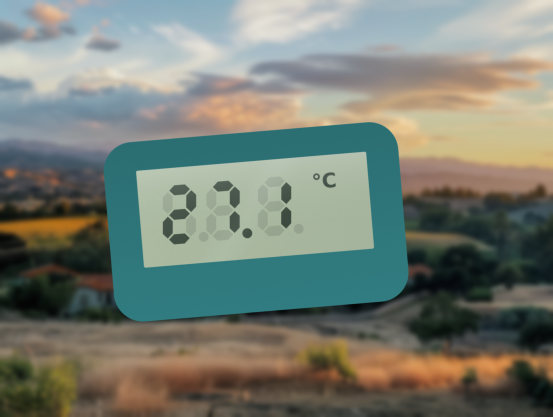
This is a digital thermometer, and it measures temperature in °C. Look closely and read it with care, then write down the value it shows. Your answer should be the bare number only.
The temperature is 27.1
